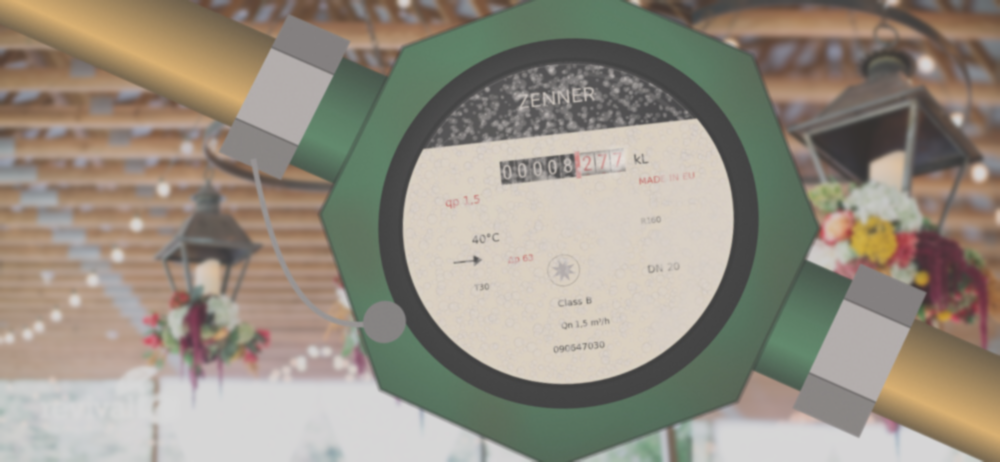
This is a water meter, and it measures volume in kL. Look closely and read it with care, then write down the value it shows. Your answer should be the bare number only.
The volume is 8.277
